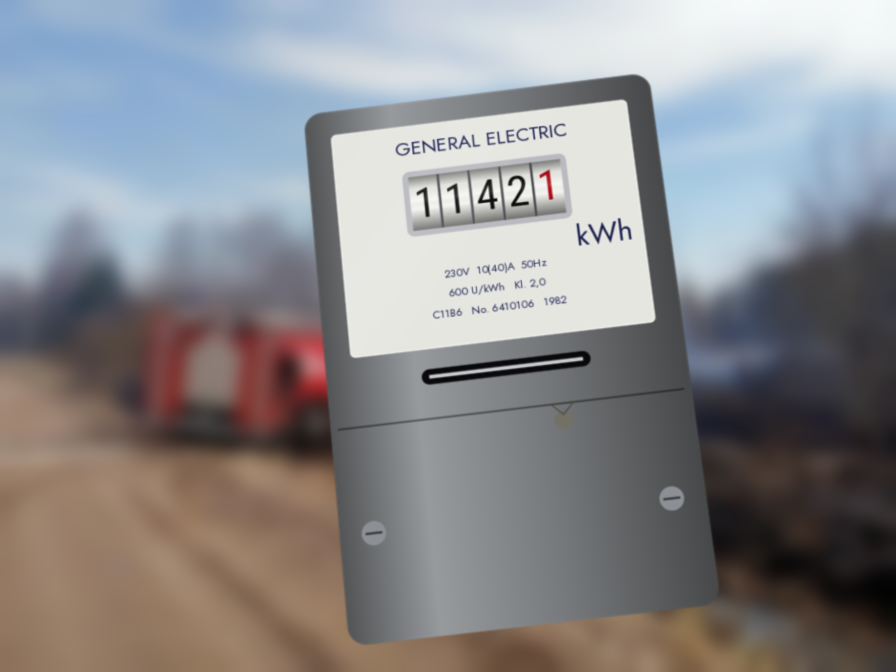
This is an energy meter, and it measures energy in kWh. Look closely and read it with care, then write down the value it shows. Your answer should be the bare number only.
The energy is 1142.1
